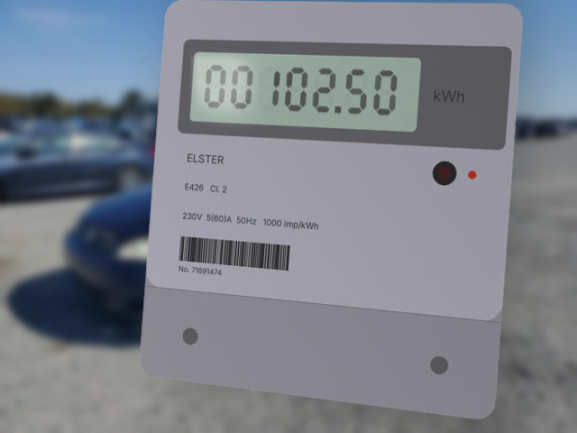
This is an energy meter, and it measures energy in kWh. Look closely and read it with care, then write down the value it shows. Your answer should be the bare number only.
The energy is 102.50
